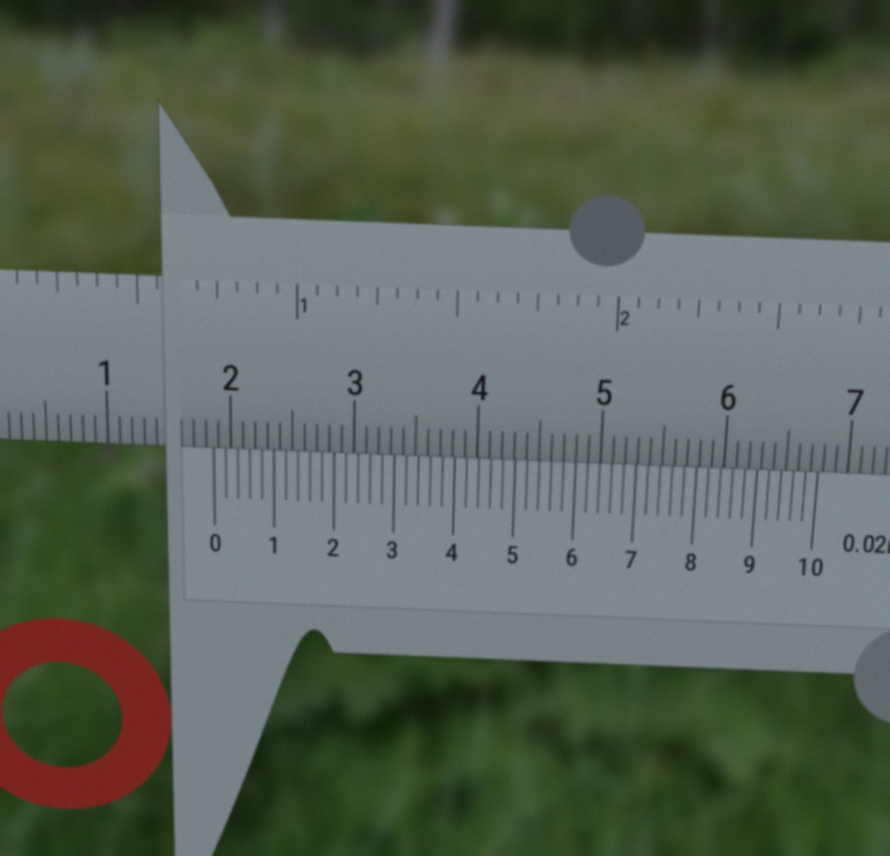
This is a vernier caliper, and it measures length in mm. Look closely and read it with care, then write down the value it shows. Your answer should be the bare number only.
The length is 18.6
